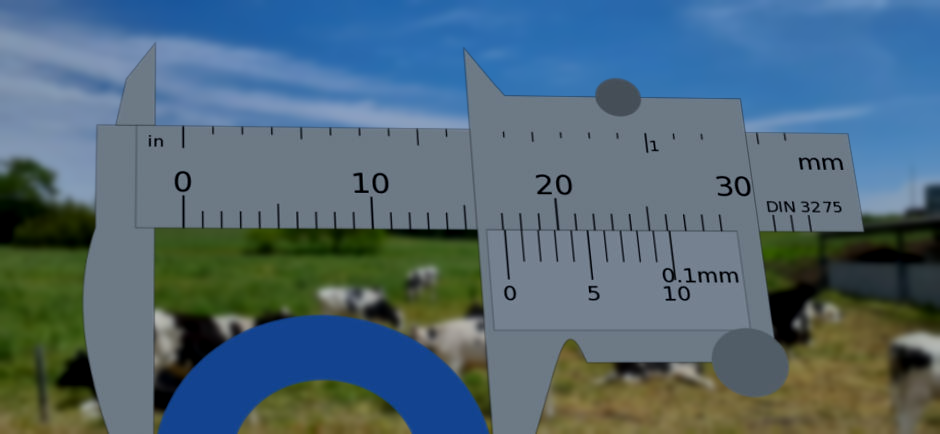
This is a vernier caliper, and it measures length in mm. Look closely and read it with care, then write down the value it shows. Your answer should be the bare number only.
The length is 17.1
